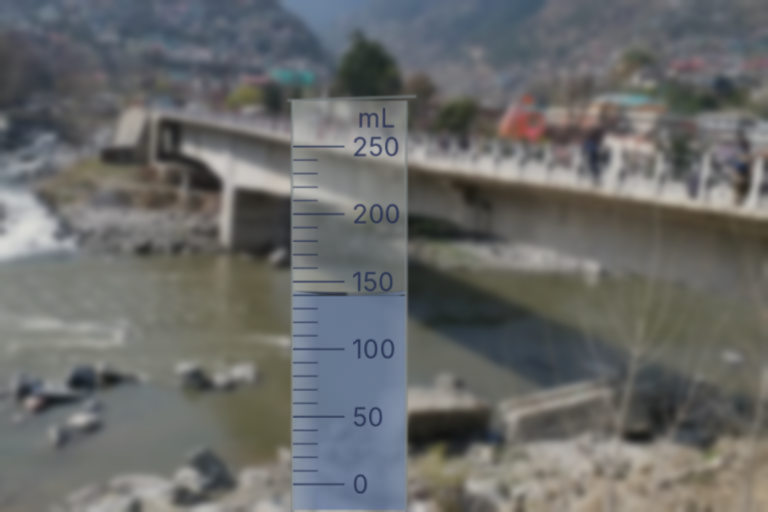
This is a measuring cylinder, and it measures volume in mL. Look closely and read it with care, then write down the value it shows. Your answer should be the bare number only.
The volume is 140
